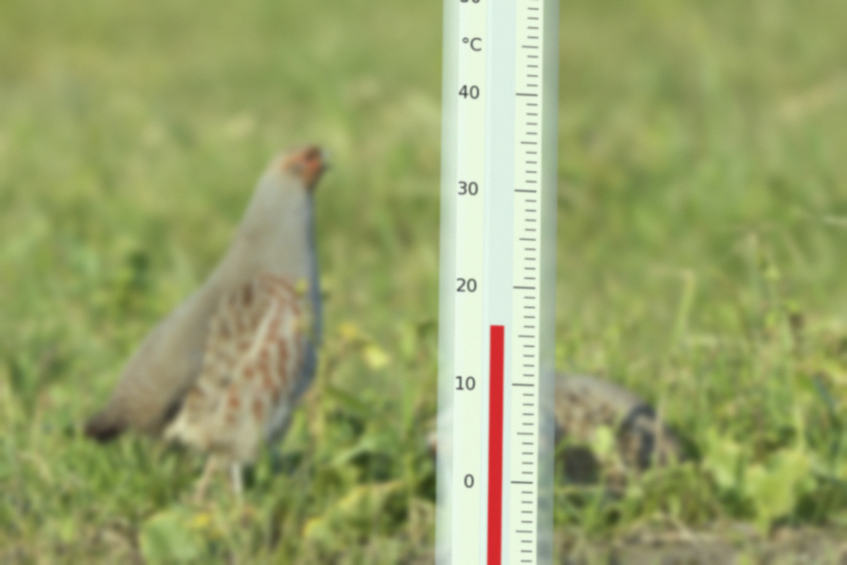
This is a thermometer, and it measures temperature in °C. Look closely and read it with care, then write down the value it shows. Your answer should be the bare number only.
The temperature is 16
